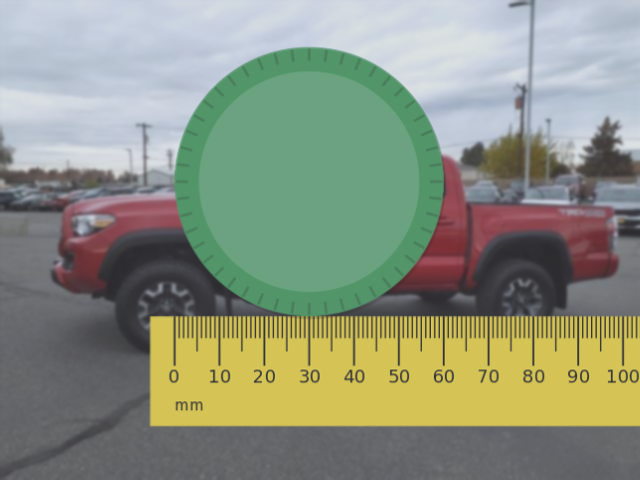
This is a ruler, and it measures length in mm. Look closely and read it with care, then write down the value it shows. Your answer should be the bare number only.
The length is 60
